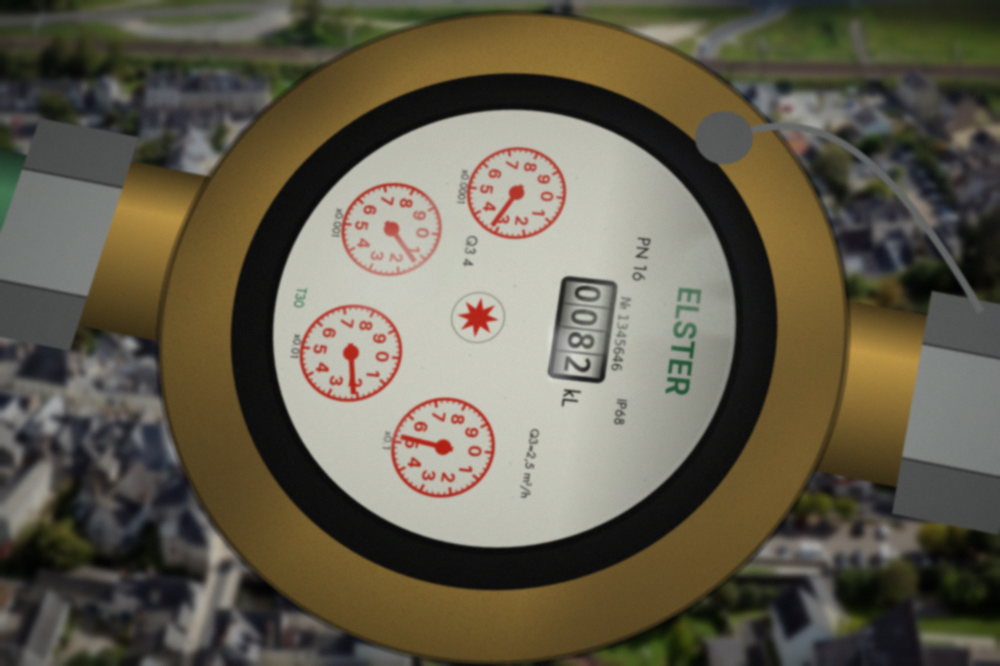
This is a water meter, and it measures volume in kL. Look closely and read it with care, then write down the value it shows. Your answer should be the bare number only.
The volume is 82.5213
